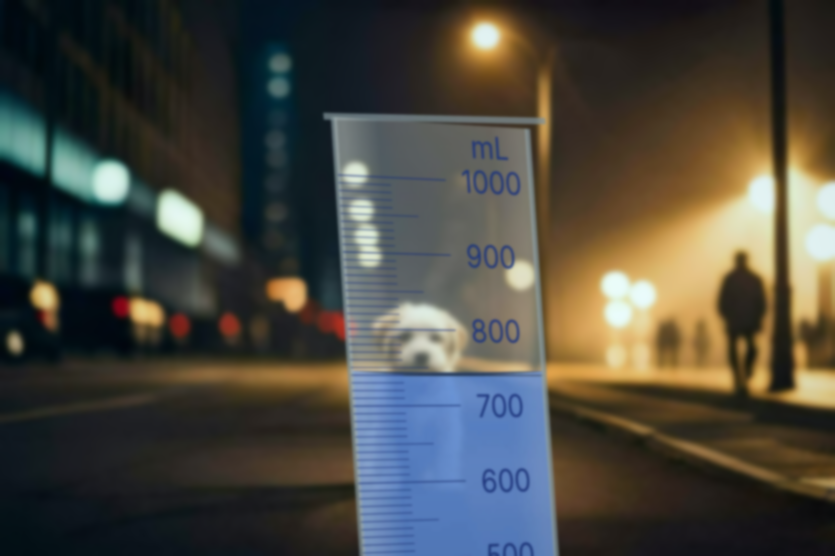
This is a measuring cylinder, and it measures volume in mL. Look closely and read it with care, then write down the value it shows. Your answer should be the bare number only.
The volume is 740
